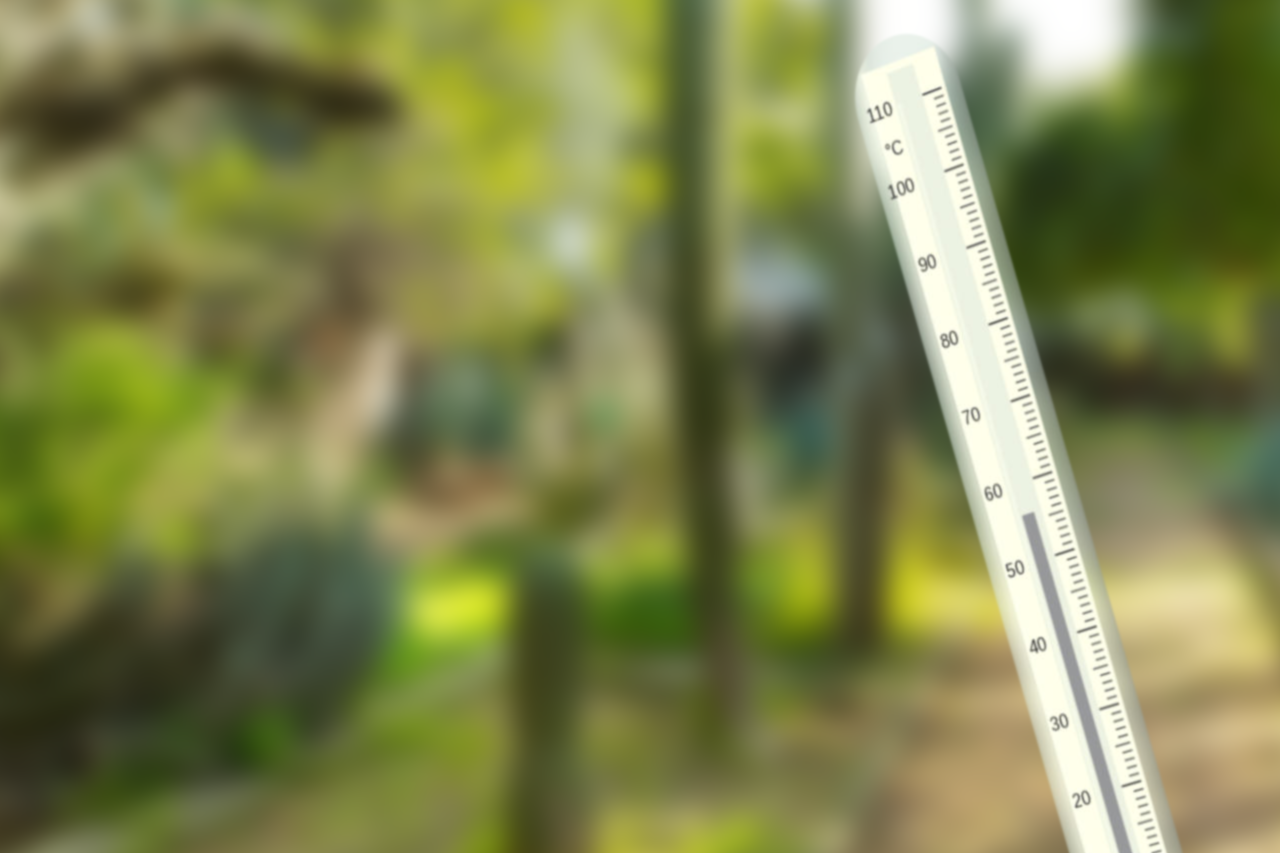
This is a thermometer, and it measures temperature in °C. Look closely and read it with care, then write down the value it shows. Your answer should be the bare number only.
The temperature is 56
